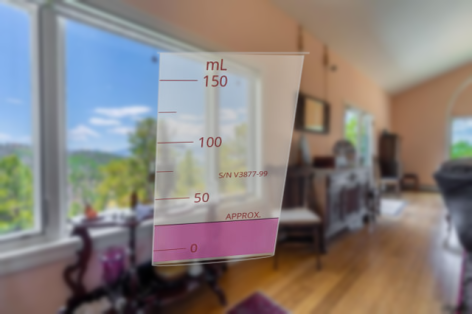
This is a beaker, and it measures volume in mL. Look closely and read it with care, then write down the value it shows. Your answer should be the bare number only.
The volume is 25
